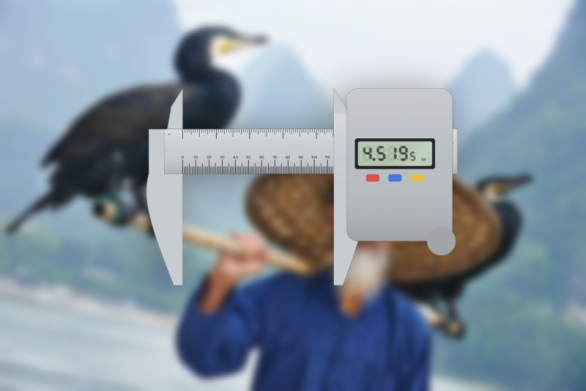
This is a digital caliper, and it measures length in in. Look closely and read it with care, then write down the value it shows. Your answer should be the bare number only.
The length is 4.5195
